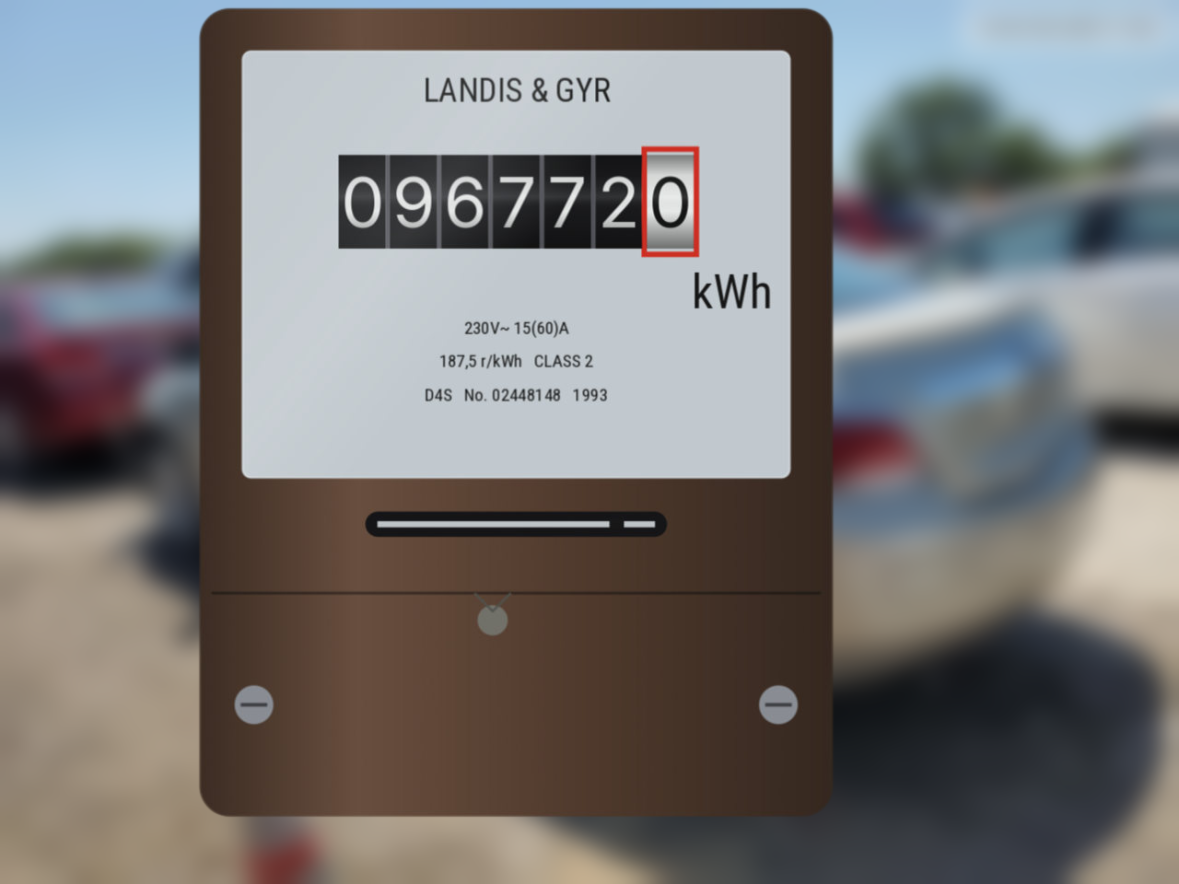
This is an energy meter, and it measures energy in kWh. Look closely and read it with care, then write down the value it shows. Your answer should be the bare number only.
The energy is 96772.0
